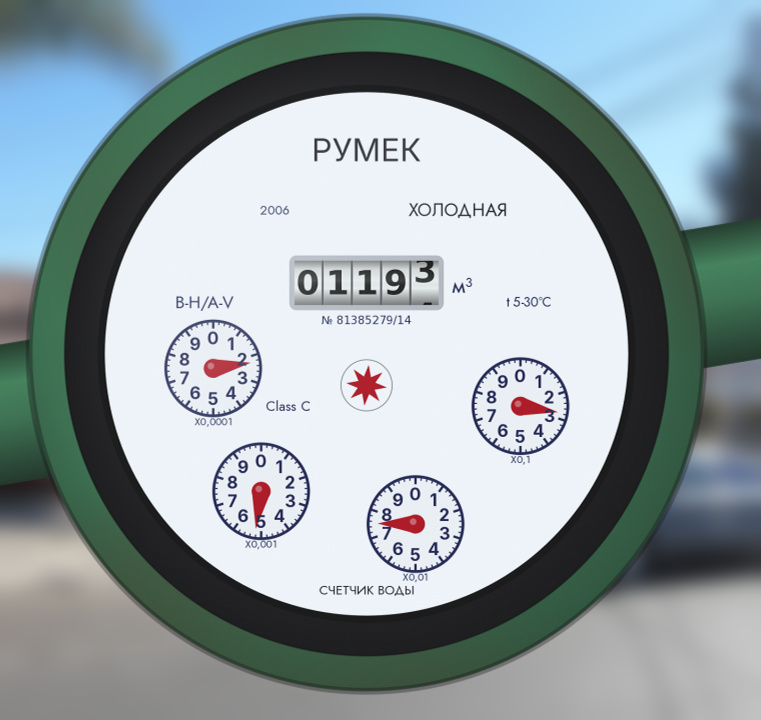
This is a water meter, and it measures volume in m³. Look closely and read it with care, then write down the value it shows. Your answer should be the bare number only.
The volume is 1193.2752
